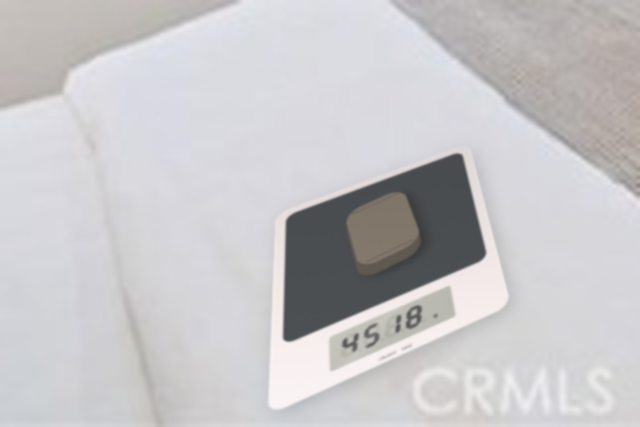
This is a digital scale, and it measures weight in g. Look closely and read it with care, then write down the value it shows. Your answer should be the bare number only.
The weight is 4518
